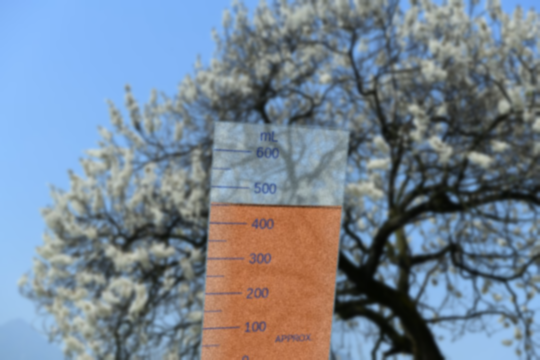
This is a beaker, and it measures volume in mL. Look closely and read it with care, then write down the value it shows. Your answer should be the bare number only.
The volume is 450
